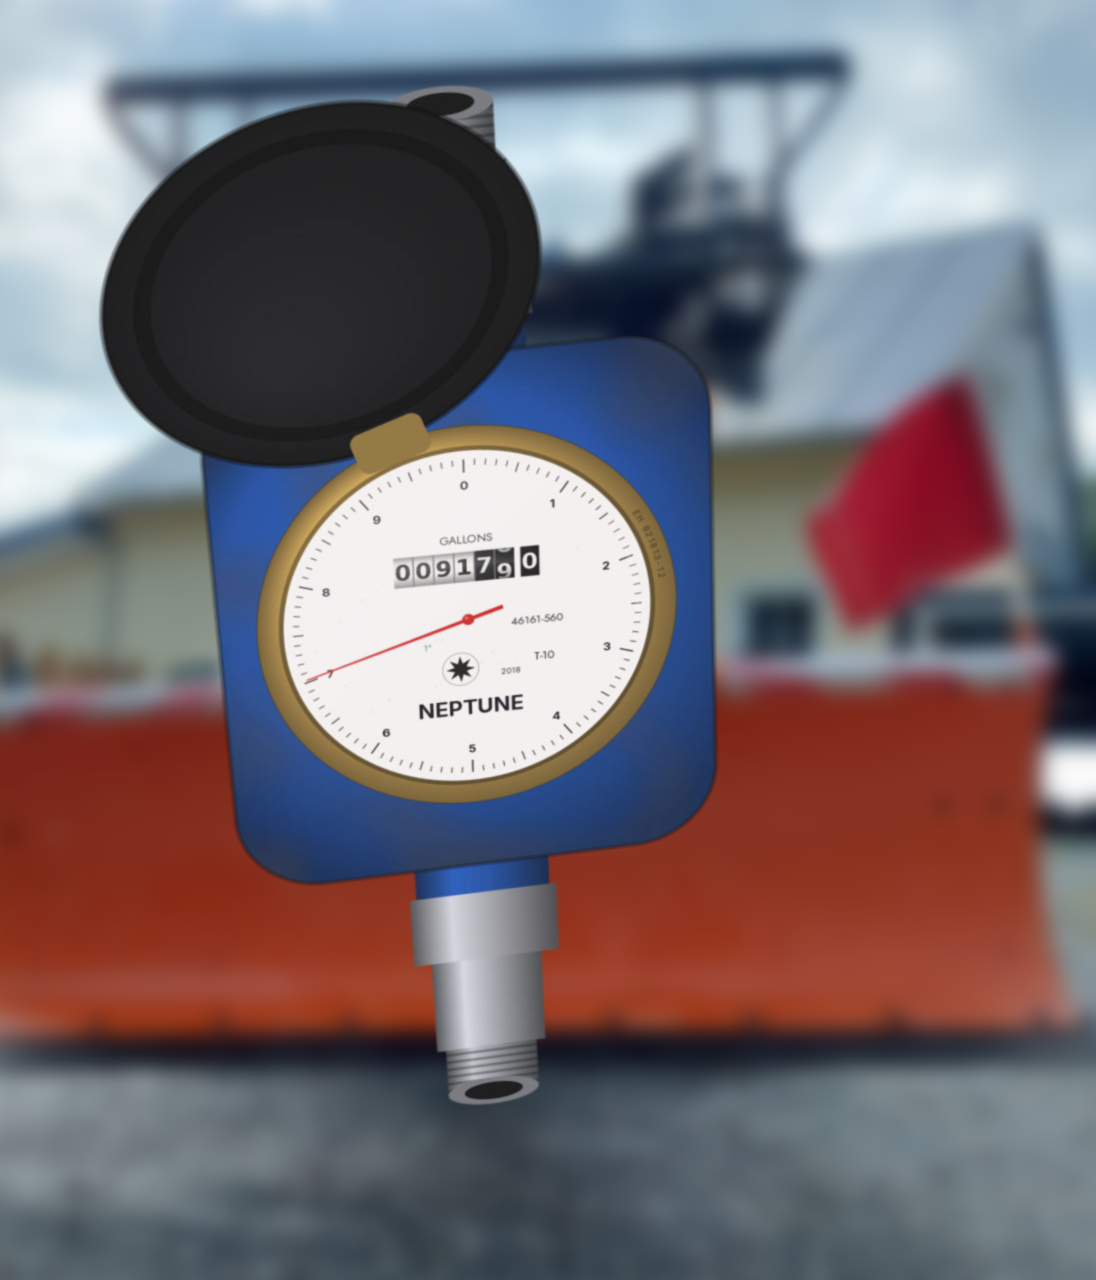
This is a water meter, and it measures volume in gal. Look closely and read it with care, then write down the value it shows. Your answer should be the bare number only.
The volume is 91787.0
